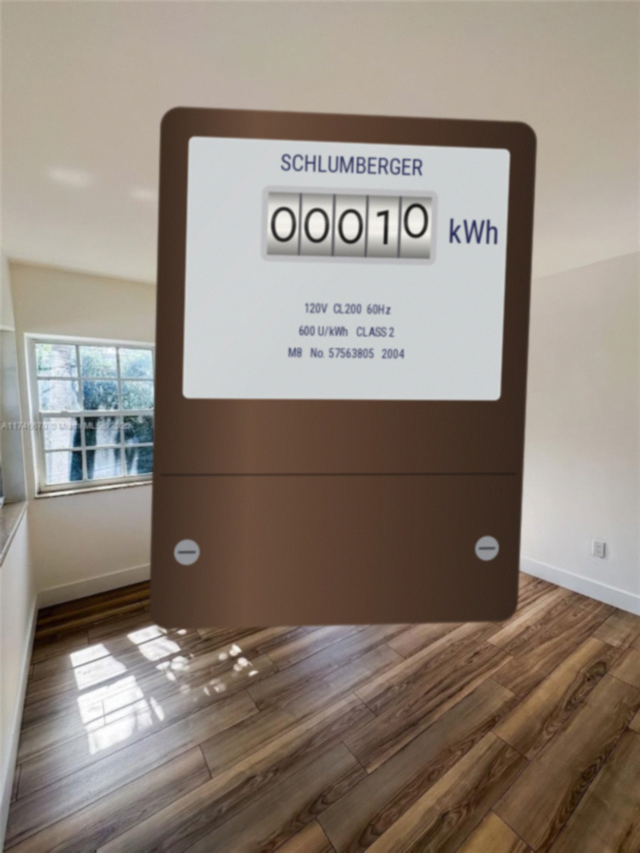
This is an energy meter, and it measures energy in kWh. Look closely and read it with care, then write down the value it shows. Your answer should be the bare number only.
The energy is 10
